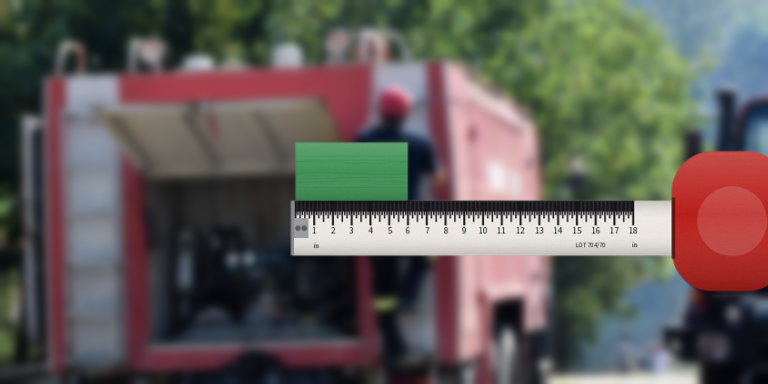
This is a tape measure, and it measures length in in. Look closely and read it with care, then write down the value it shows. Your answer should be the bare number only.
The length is 6
